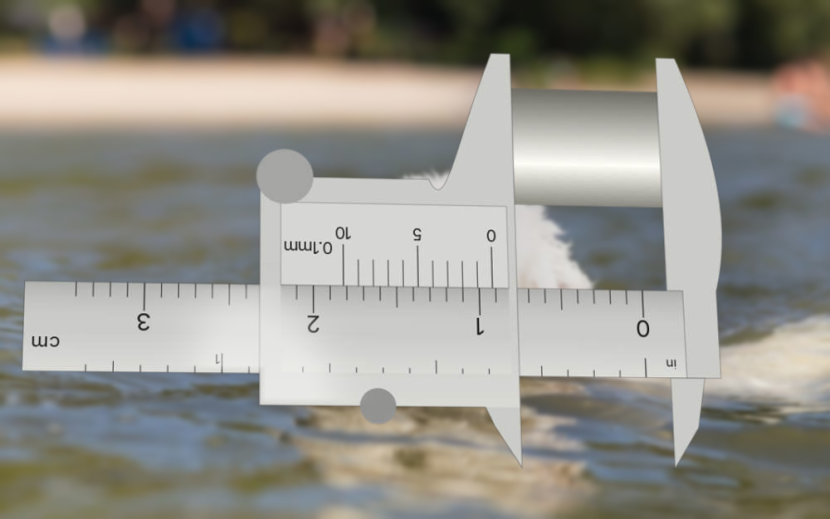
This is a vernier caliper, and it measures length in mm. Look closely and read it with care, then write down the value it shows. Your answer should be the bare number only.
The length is 9.2
